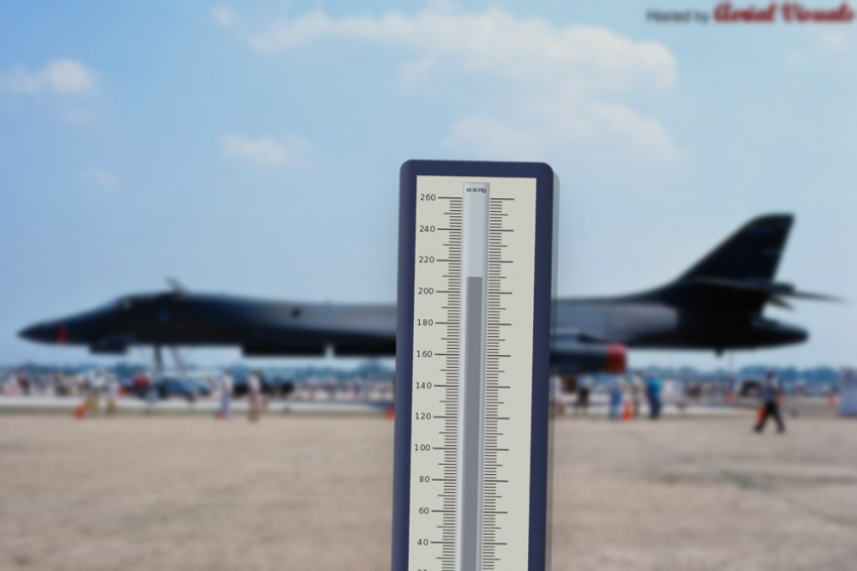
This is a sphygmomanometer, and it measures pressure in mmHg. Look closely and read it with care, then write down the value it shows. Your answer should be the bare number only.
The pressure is 210
